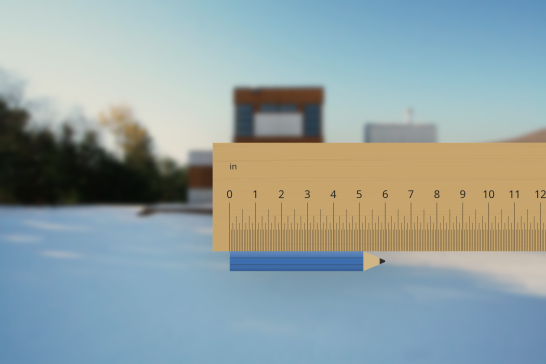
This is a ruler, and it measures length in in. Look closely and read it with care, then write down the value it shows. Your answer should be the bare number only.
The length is 6
